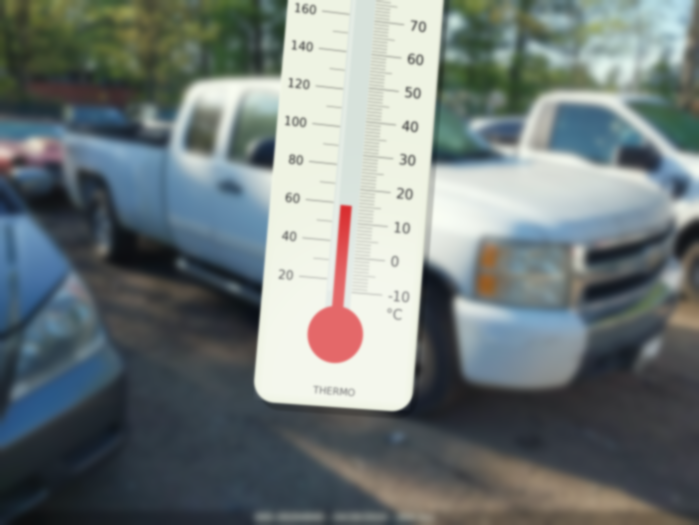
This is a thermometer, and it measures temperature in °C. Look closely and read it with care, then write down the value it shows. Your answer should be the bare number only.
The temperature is 15
